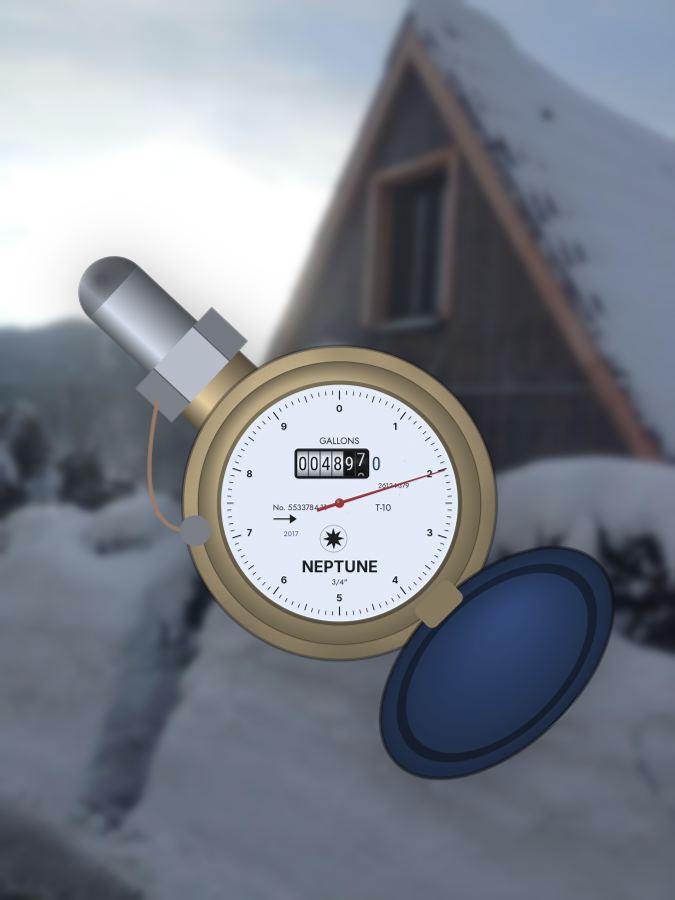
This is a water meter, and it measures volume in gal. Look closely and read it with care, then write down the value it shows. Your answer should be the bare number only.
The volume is 48972.0
